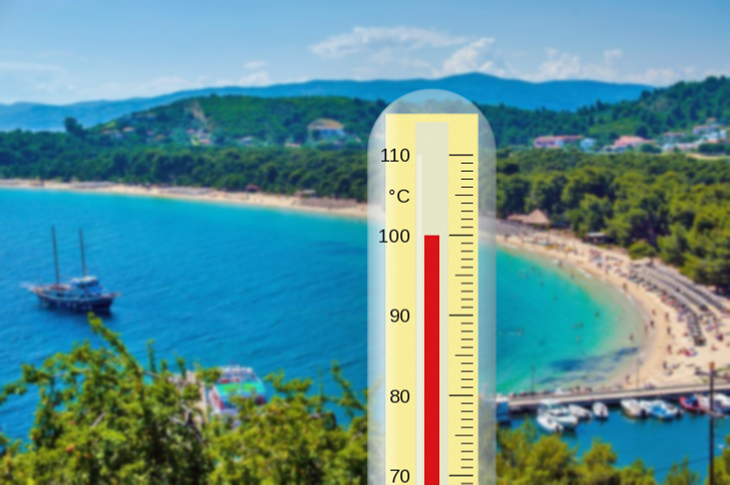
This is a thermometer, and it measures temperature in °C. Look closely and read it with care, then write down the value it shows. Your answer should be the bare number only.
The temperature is 100
